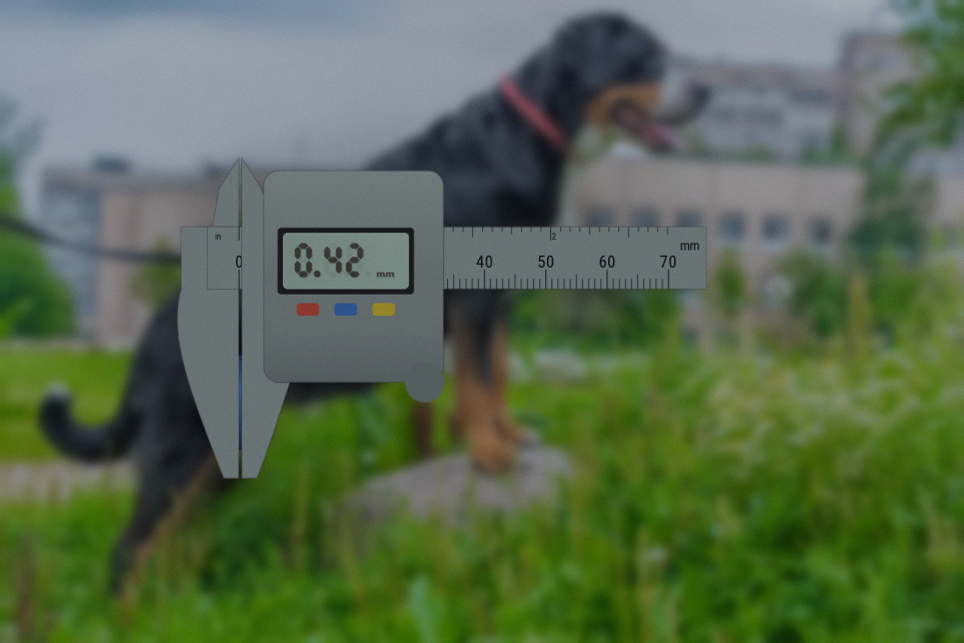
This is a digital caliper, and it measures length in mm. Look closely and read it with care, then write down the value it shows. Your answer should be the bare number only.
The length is 0.42
